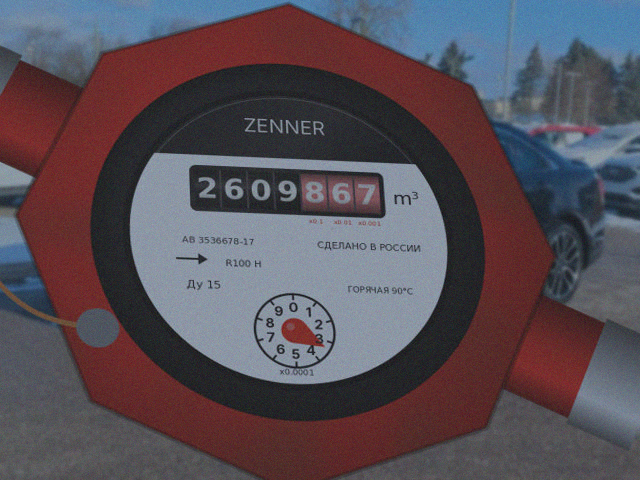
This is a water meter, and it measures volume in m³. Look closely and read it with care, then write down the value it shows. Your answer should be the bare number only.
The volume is 2609.8673
